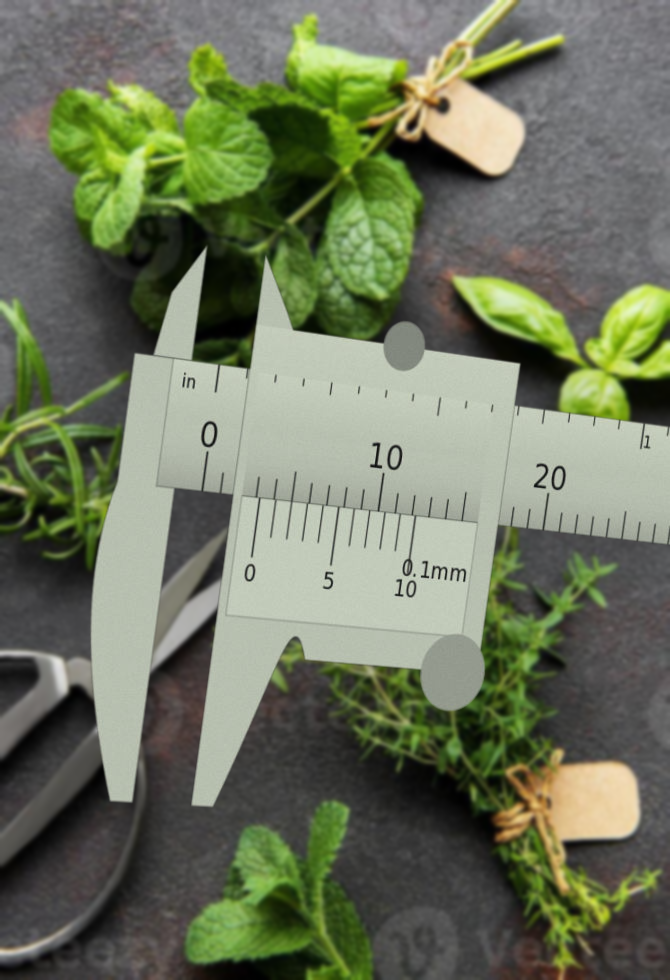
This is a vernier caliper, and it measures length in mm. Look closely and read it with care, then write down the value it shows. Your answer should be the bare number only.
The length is 3.2
